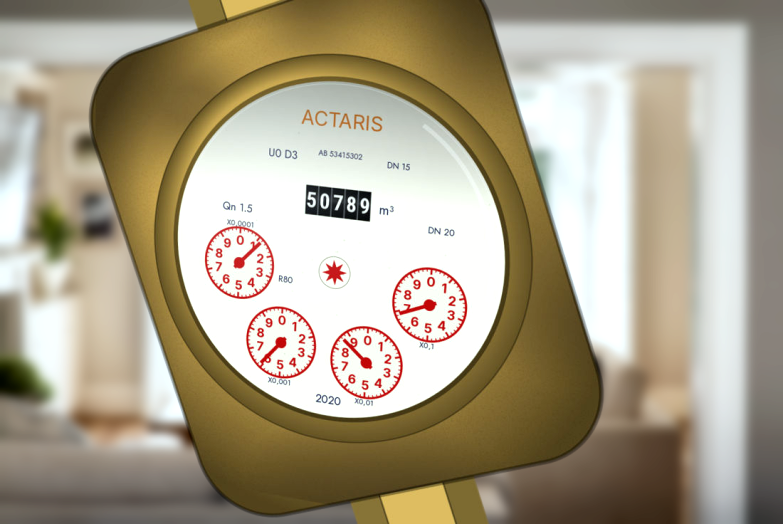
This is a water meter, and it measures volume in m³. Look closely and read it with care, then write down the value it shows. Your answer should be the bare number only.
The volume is 50789.6861
